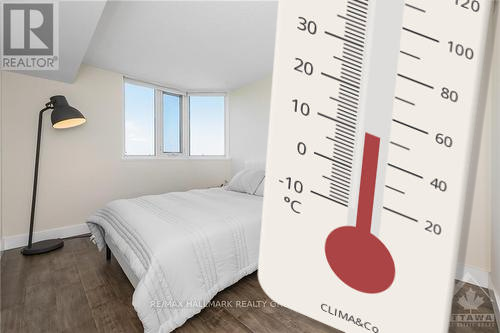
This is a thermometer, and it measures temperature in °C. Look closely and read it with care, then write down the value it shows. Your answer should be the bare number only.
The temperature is 10
